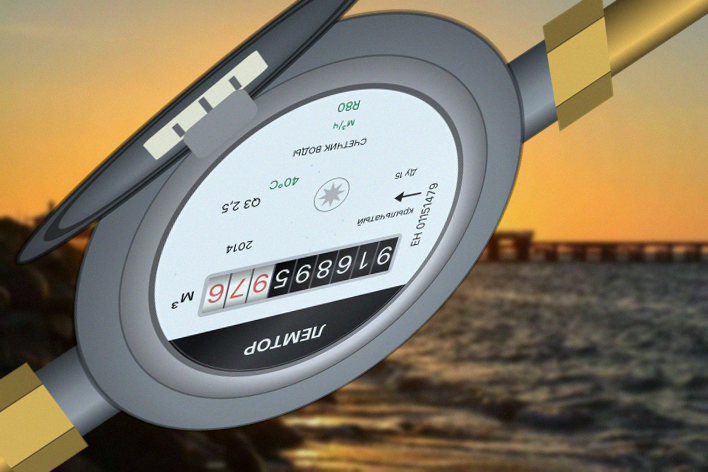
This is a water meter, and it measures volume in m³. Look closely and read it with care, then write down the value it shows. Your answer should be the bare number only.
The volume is 916895.976
